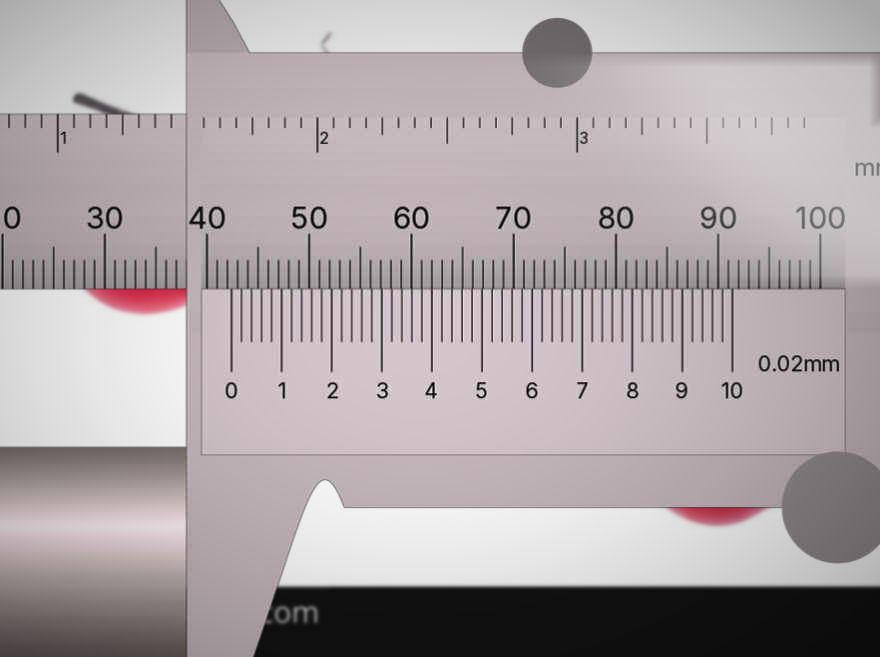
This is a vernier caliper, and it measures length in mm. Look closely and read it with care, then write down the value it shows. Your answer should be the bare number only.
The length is 42.4
